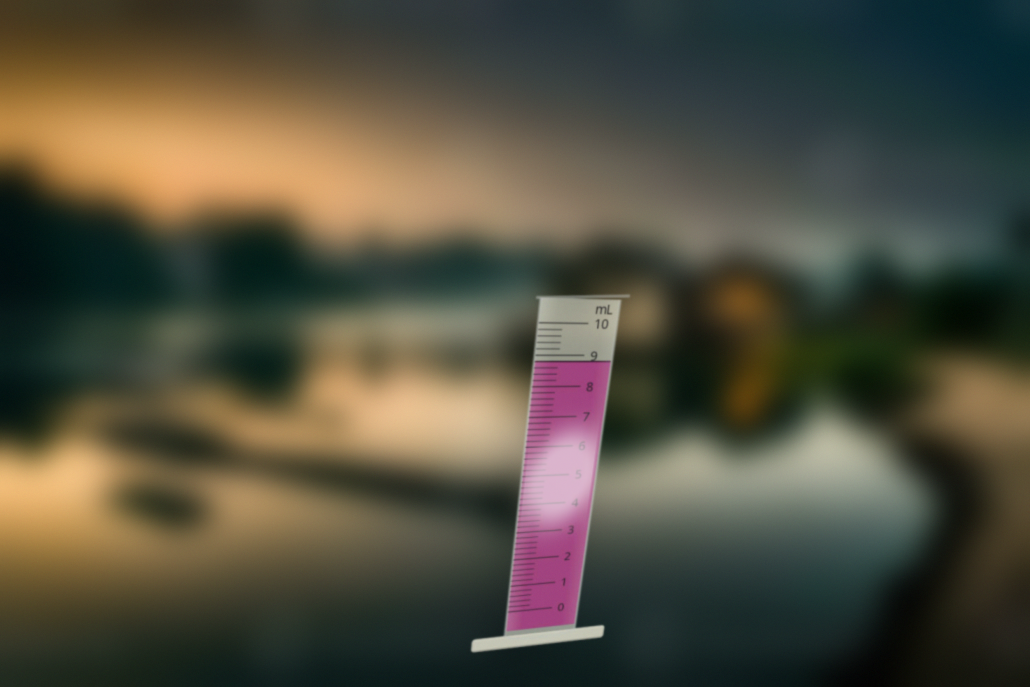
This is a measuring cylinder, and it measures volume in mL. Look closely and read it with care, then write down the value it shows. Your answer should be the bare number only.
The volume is 8.8
